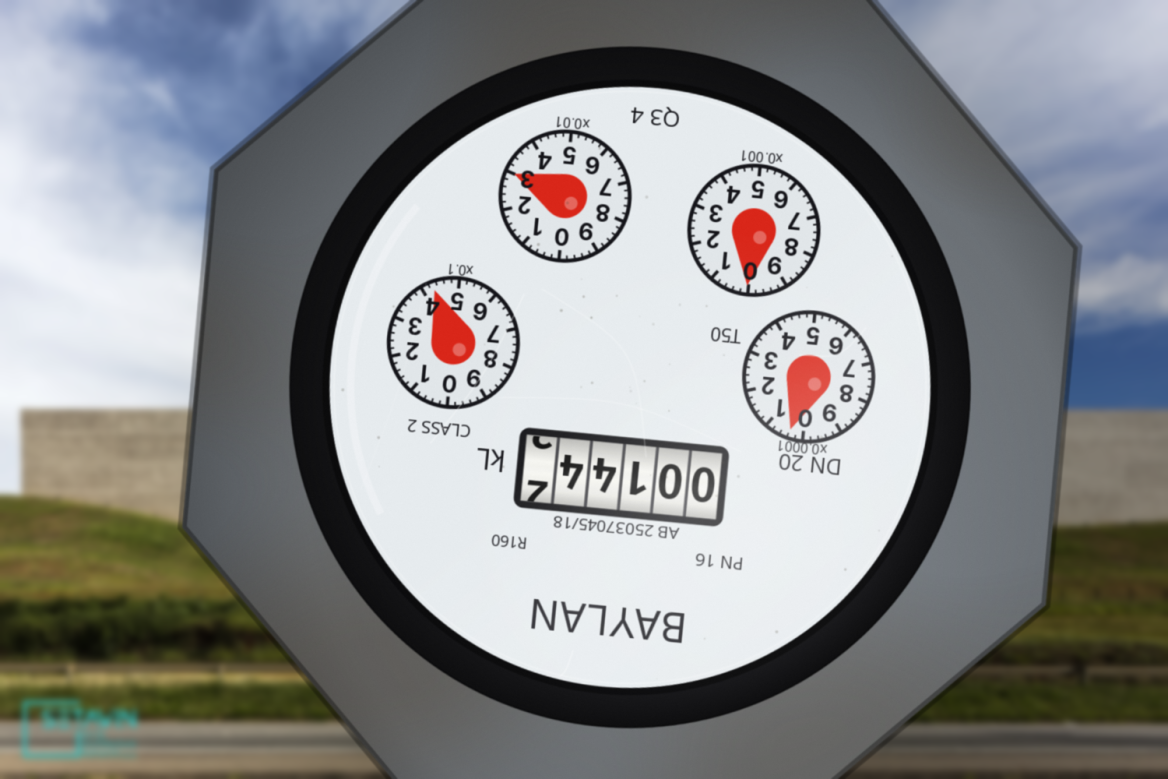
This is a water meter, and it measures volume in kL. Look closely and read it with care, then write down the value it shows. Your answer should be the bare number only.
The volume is 1442.4300
